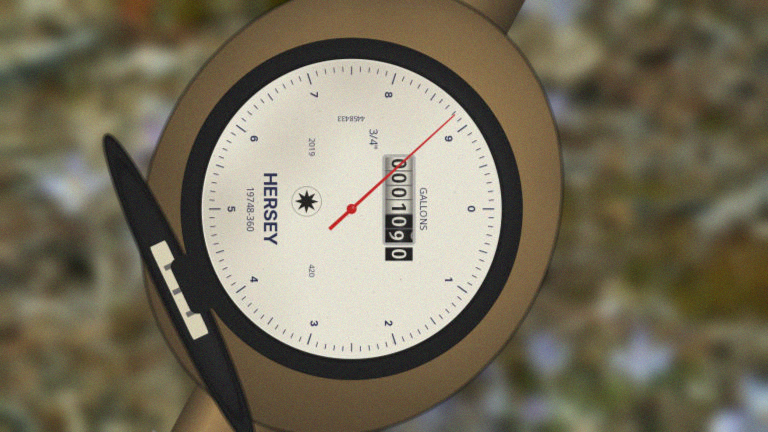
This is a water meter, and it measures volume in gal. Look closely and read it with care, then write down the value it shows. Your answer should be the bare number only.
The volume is 1088.8
